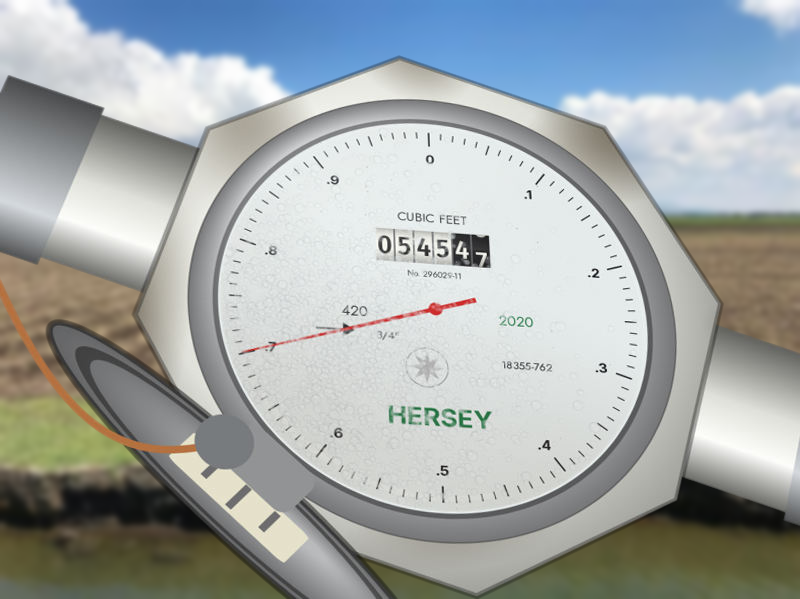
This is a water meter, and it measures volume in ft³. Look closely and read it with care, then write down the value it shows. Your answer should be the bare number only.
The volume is 54546.70
